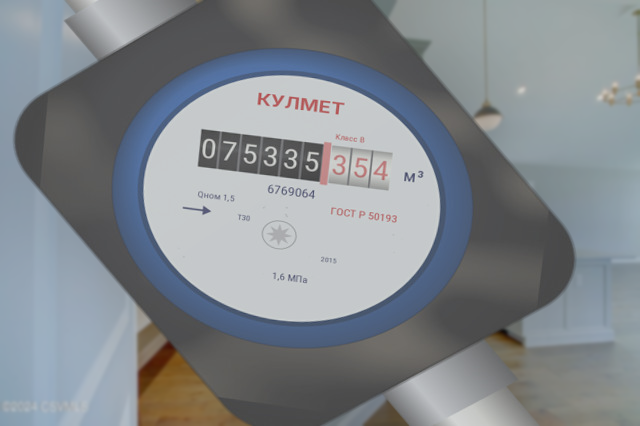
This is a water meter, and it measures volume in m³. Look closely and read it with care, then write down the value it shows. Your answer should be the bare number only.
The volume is 75335.354
